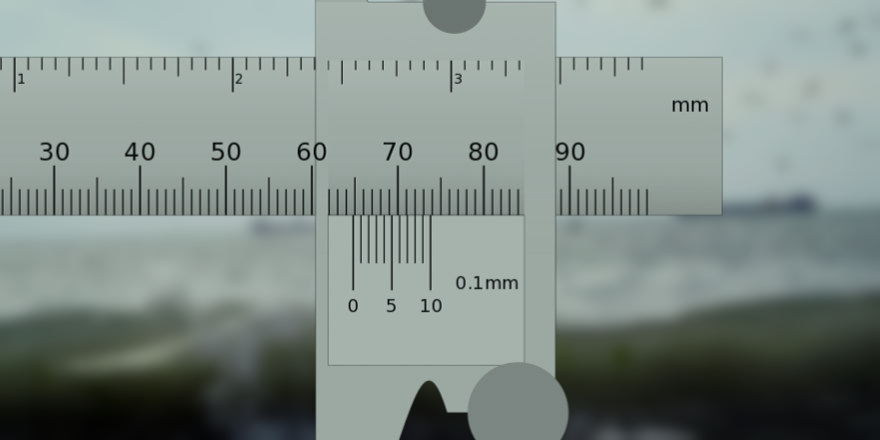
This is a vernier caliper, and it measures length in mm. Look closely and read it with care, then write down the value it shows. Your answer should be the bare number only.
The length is 64.8
